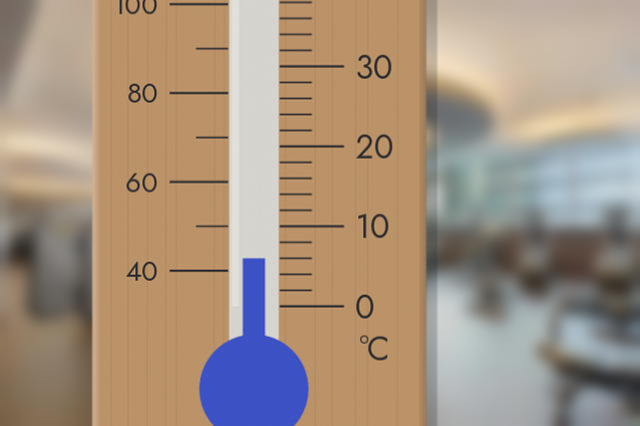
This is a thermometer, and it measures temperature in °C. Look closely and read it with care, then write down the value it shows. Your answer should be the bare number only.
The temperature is 6
